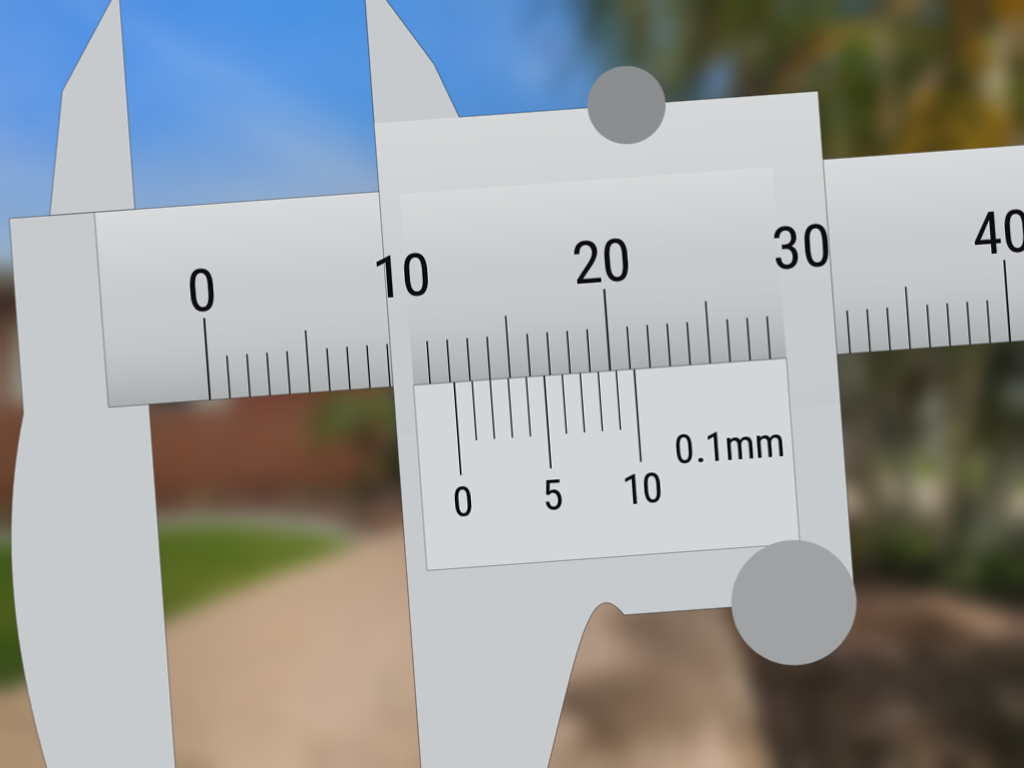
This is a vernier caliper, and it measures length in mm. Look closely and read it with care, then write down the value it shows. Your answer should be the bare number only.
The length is 12.2
